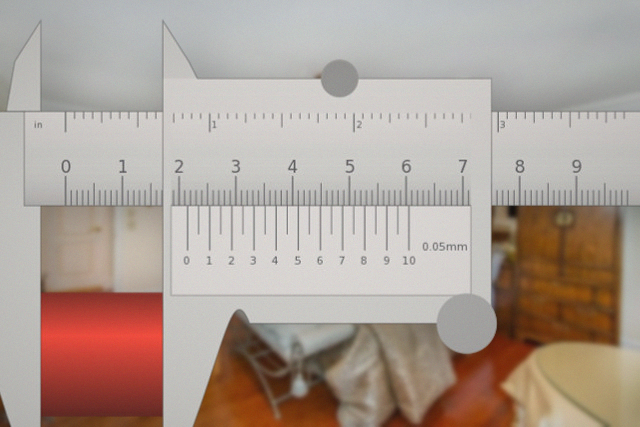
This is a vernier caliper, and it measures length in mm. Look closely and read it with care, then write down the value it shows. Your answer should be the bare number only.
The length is 21.5
